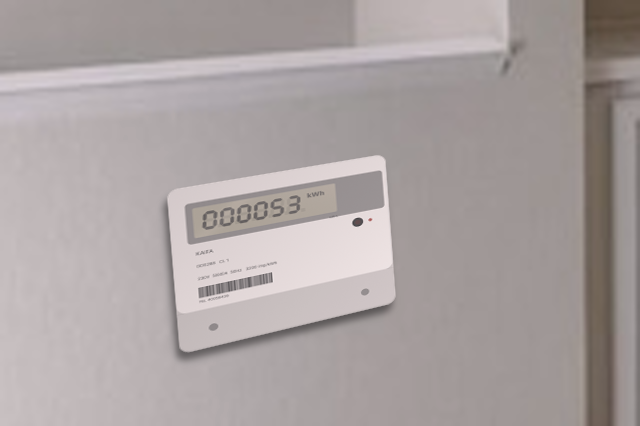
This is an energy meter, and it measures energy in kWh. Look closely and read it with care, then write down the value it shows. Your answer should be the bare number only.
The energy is 53
